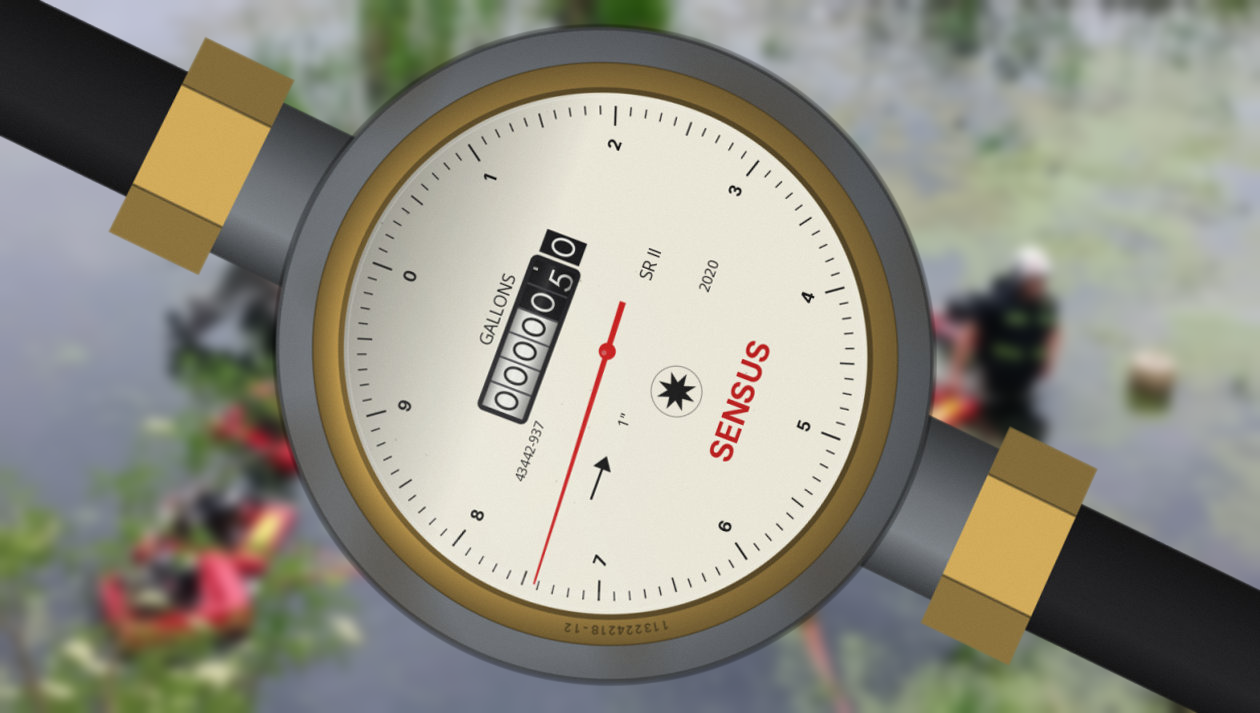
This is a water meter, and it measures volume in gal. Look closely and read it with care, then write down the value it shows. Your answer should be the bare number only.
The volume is 47.4
